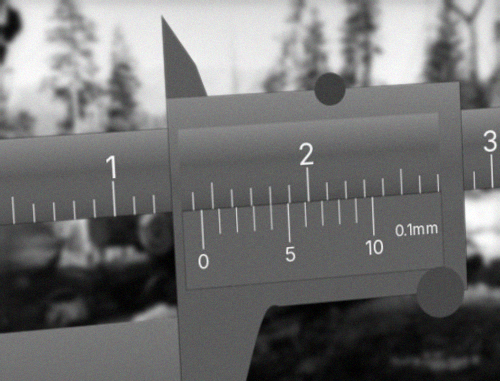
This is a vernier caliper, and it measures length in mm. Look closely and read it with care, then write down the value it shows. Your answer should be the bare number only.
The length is 14.4
